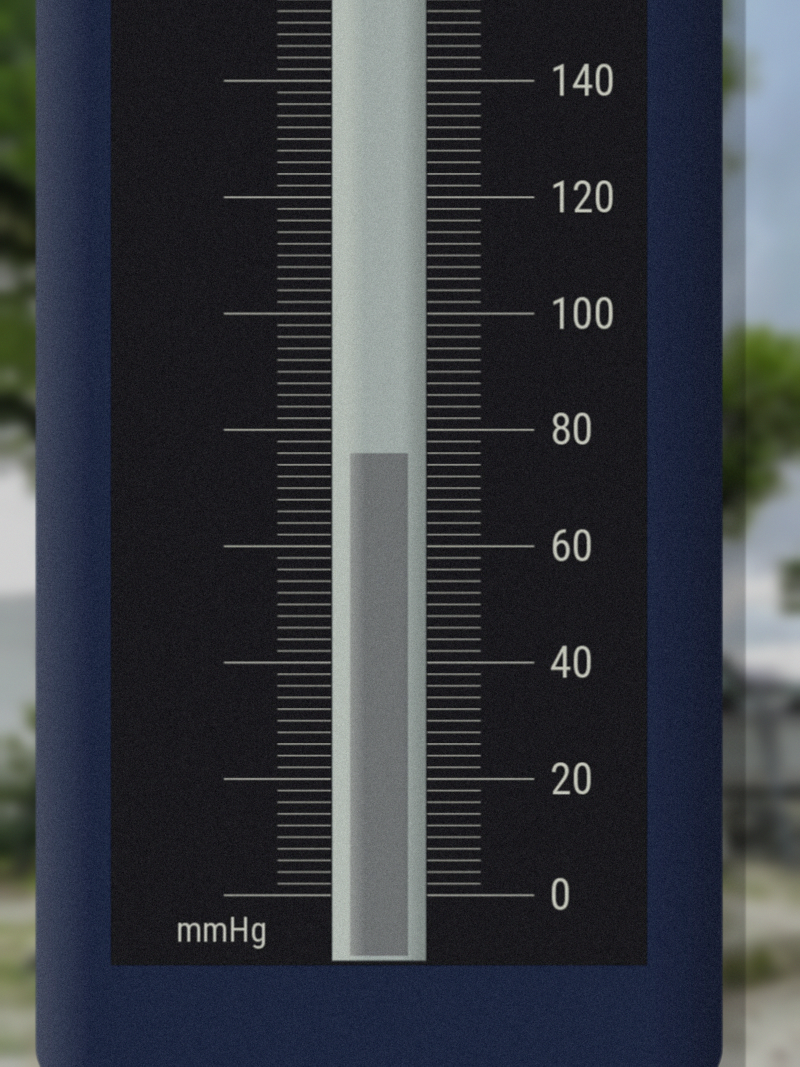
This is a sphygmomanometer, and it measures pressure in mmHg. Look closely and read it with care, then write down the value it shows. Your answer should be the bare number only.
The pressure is 76
